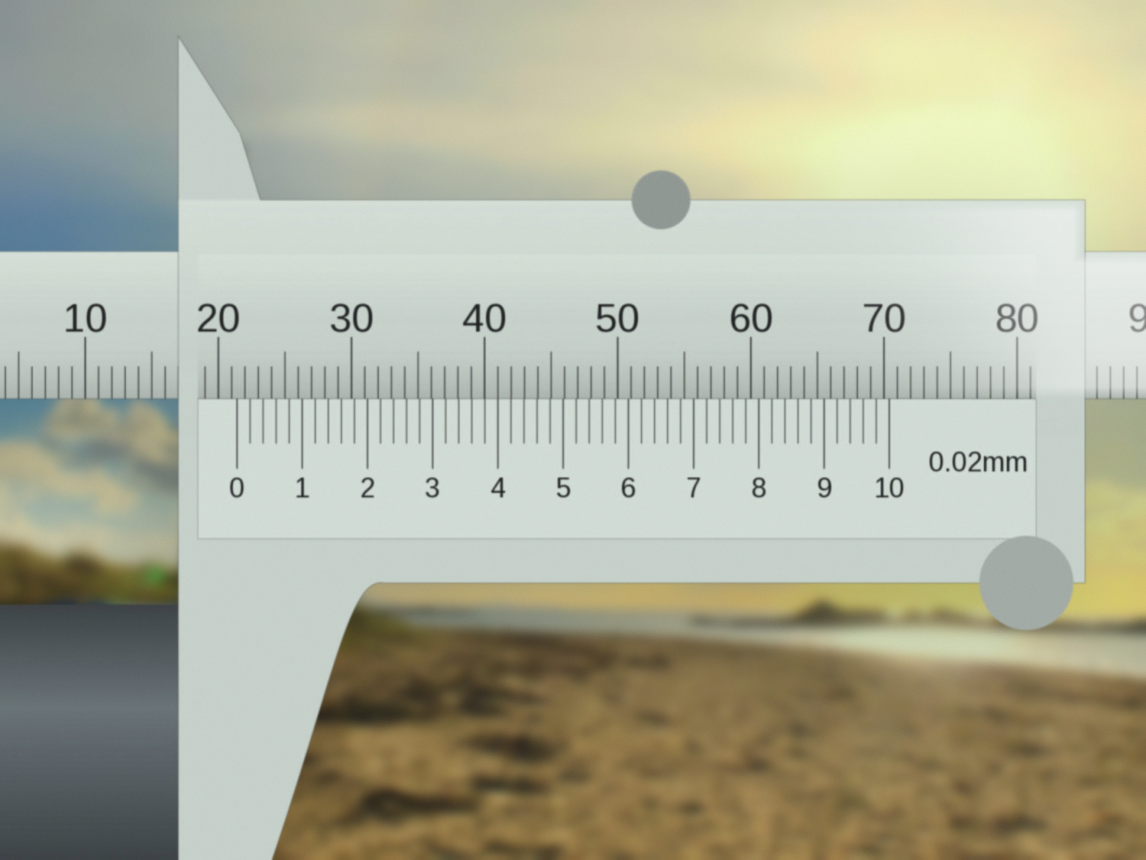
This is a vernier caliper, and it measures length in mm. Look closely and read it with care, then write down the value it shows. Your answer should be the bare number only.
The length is 21.4
